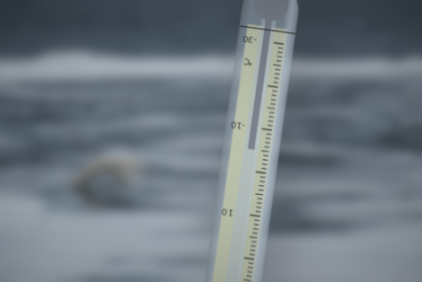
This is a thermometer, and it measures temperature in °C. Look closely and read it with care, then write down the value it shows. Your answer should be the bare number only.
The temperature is -5
